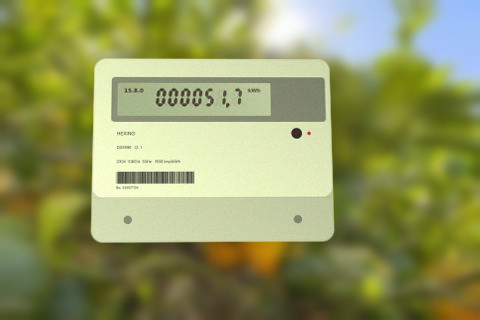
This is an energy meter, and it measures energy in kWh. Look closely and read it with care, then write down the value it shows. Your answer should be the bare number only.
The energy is 51.7
